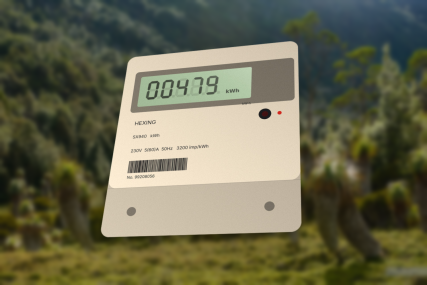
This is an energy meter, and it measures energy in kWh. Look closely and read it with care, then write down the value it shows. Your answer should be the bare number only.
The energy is 479
